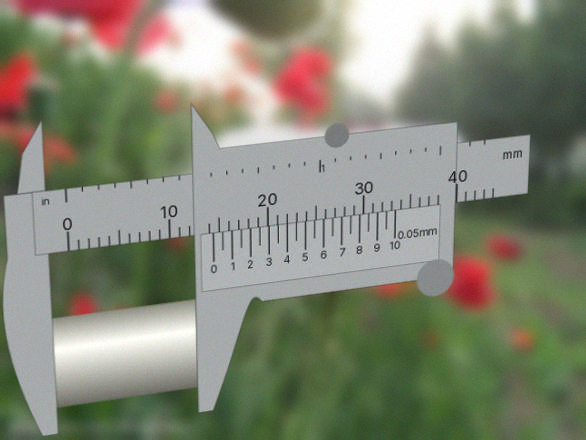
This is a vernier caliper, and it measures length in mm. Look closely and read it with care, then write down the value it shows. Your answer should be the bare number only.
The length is 14.4
